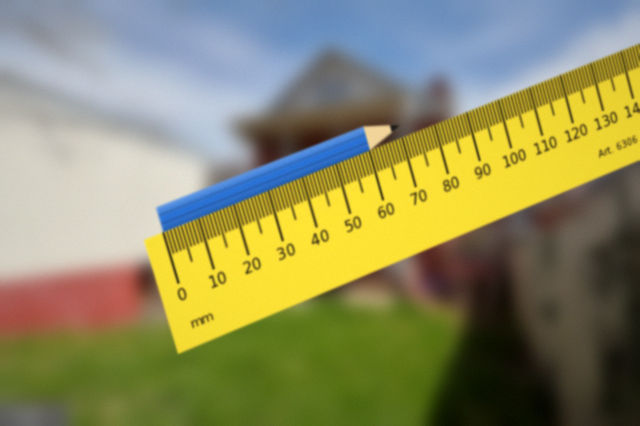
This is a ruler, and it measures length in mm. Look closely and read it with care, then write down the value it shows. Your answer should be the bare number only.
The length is 70
